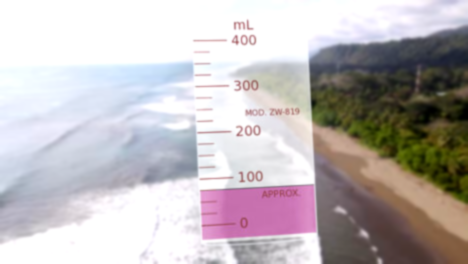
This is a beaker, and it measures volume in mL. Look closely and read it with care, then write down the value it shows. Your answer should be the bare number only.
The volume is 75
